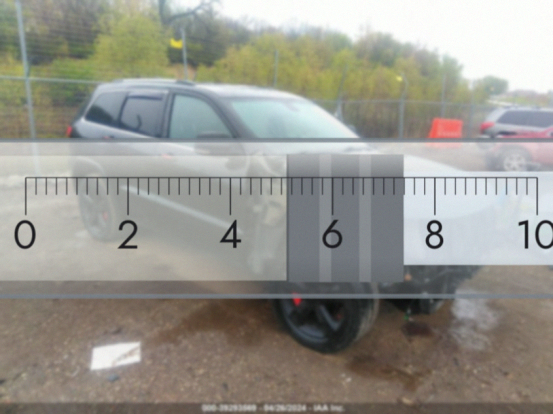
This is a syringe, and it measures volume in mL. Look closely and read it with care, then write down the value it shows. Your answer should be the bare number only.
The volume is 5.1
